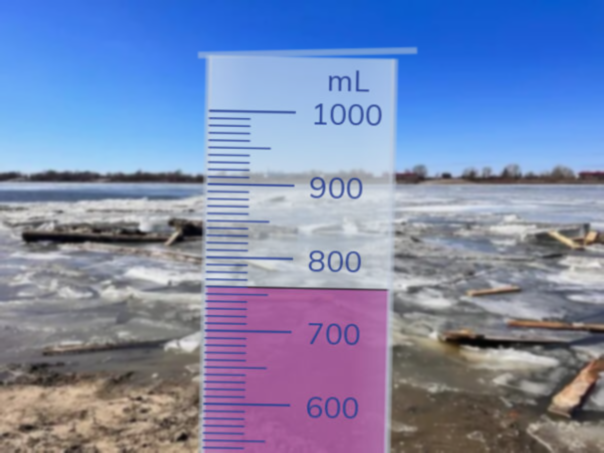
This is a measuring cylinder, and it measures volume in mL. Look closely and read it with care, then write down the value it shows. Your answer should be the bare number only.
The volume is 760
